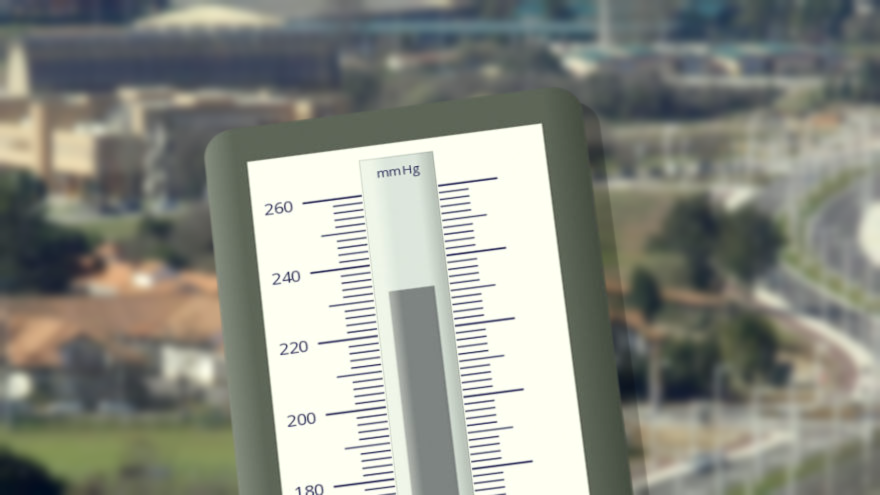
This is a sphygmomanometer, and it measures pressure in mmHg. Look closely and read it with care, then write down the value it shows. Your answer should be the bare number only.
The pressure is 232
